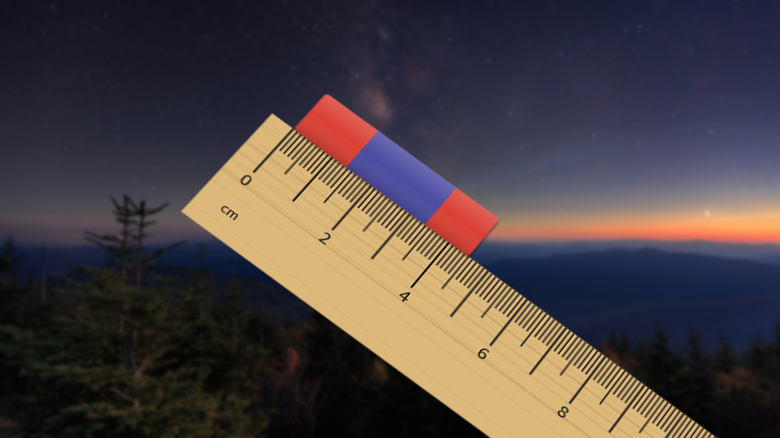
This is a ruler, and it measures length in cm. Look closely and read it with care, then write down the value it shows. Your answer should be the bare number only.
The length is 4.5
